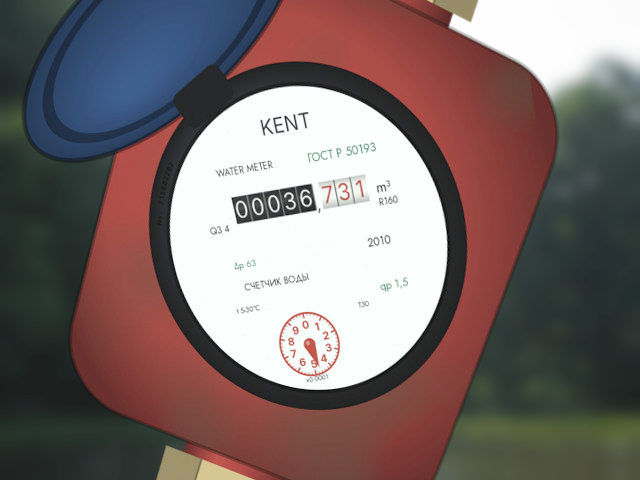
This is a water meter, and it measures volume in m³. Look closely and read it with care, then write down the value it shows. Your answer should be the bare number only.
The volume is 36.7314
